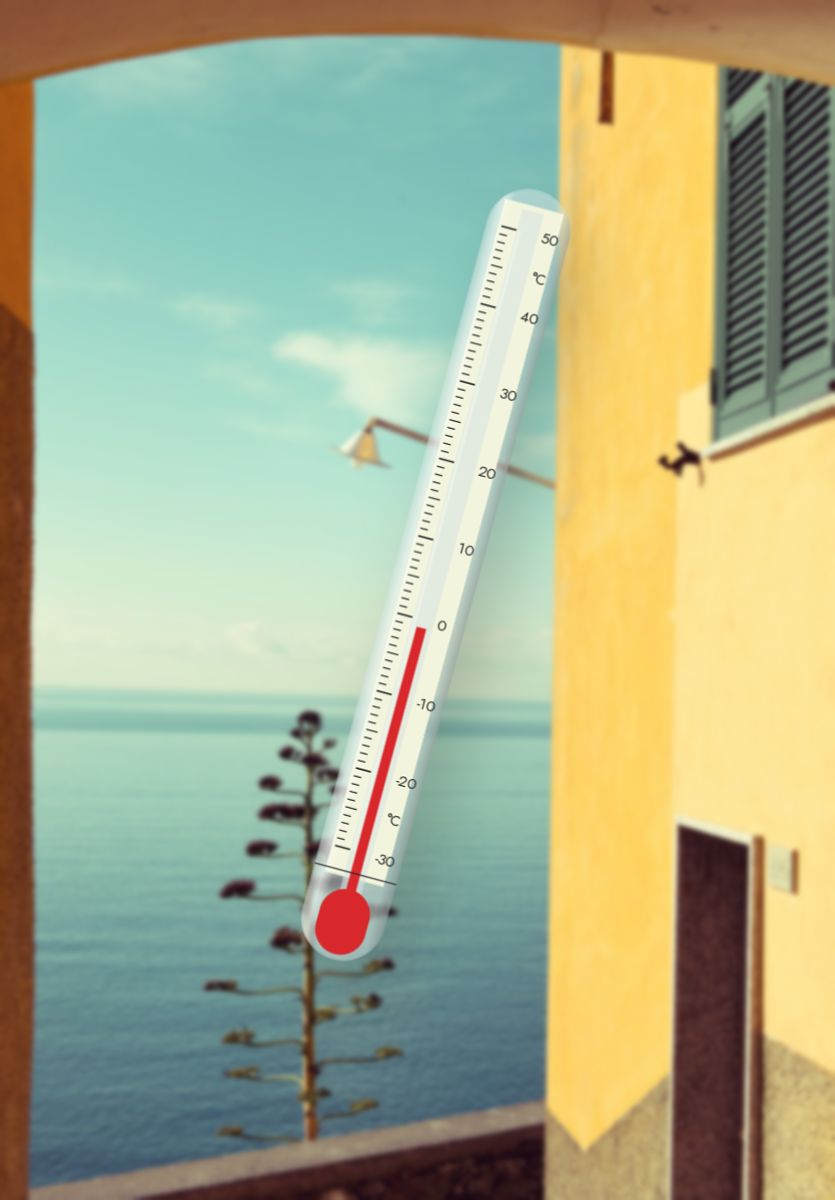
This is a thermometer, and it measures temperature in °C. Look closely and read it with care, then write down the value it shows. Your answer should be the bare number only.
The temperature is -1
